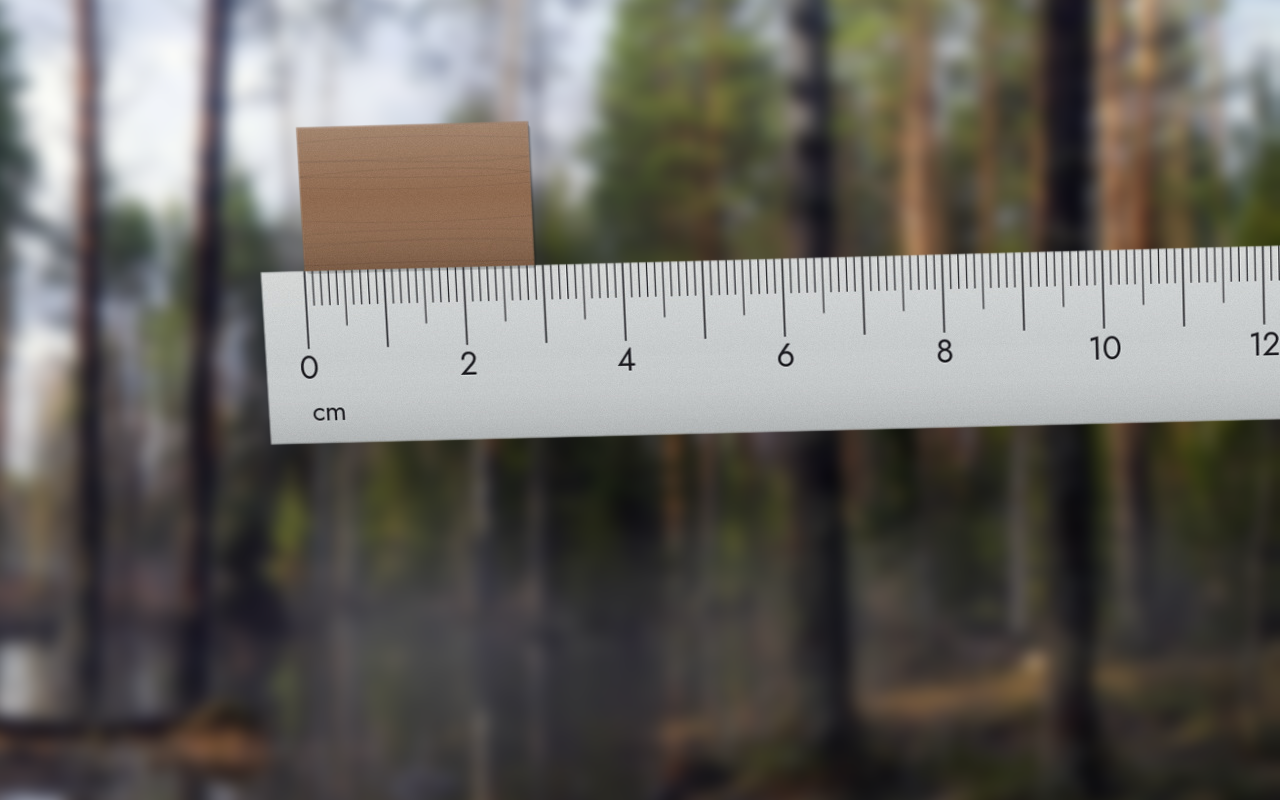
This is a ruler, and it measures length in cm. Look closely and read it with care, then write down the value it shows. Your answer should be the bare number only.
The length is 2.9
